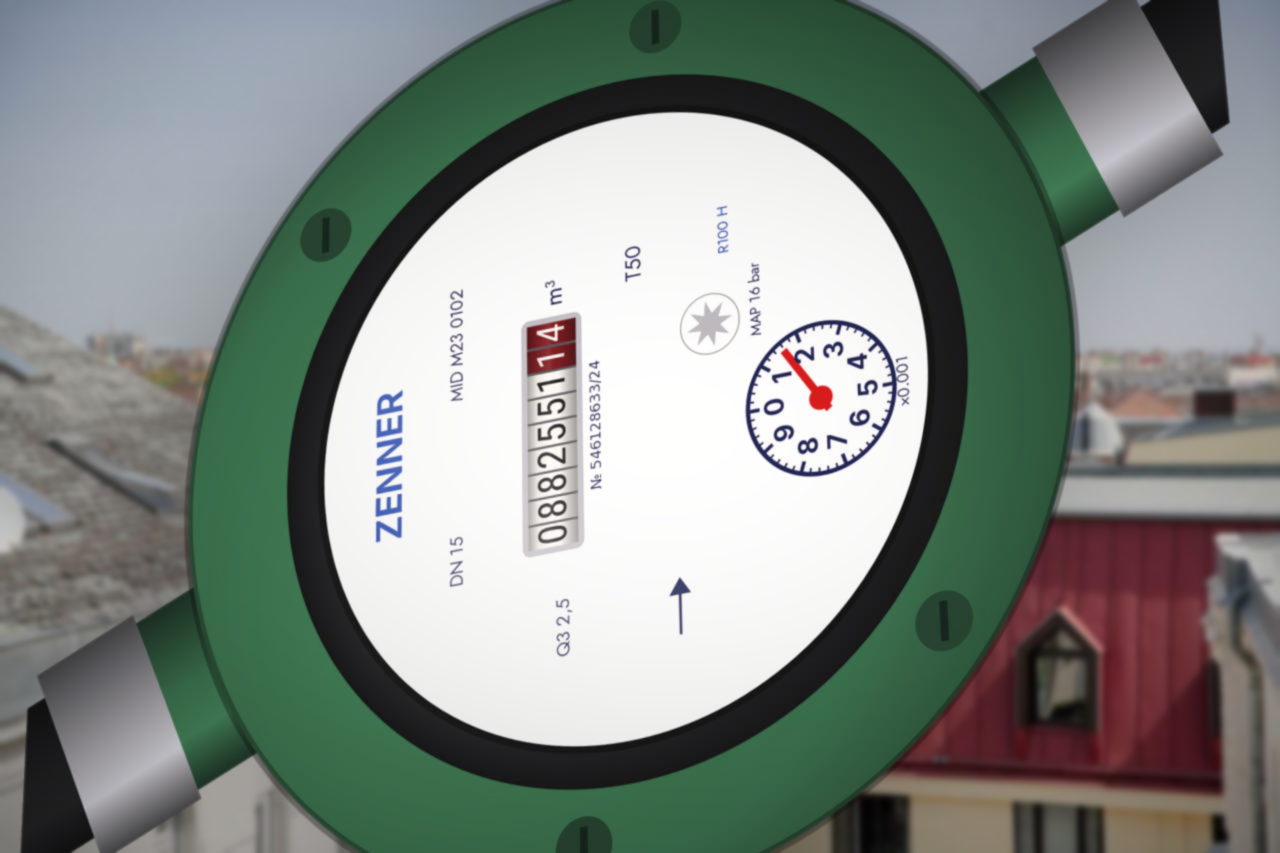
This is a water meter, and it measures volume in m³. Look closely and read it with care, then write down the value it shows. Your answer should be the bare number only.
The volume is 882551.141
